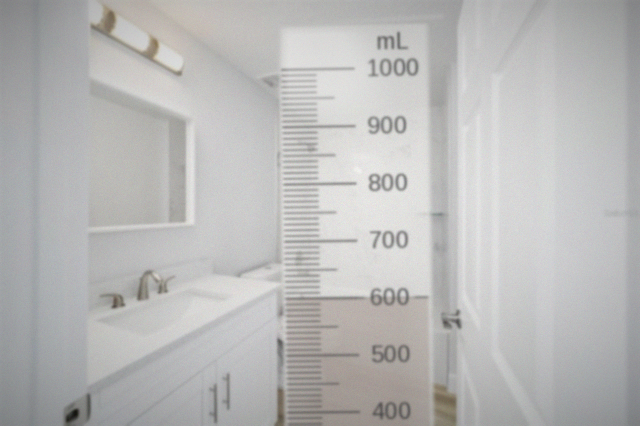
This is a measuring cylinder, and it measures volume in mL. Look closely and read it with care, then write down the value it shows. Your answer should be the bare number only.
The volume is 600
